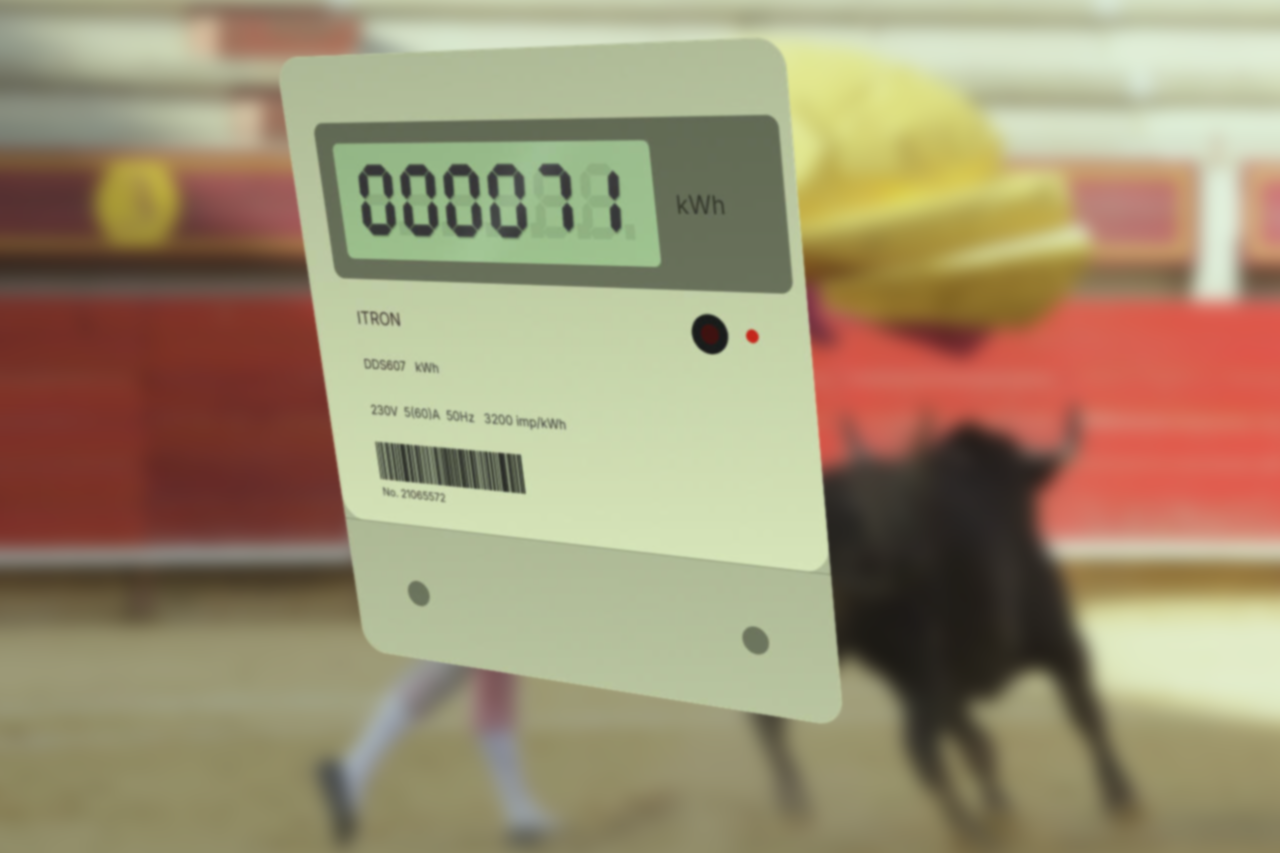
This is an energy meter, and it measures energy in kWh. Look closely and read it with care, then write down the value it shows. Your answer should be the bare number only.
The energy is 71
